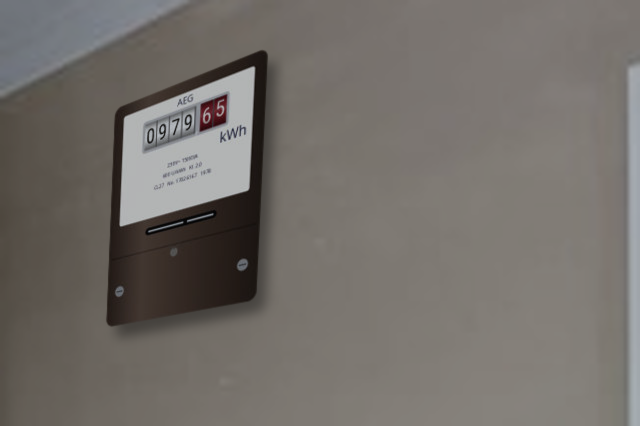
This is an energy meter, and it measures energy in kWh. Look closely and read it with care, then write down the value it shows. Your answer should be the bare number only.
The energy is 979.65
